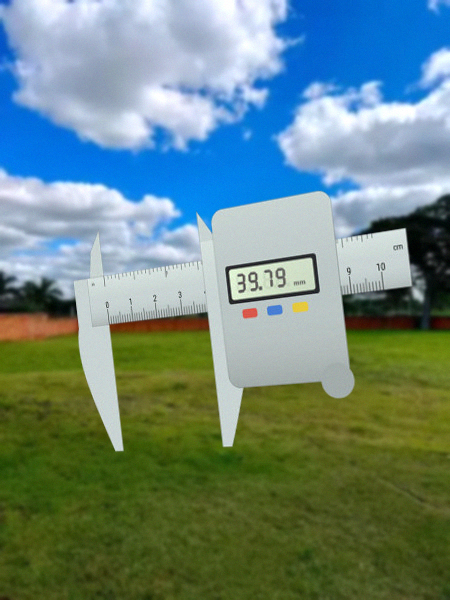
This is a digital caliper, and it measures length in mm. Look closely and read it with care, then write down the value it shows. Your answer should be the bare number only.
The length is 39.79
